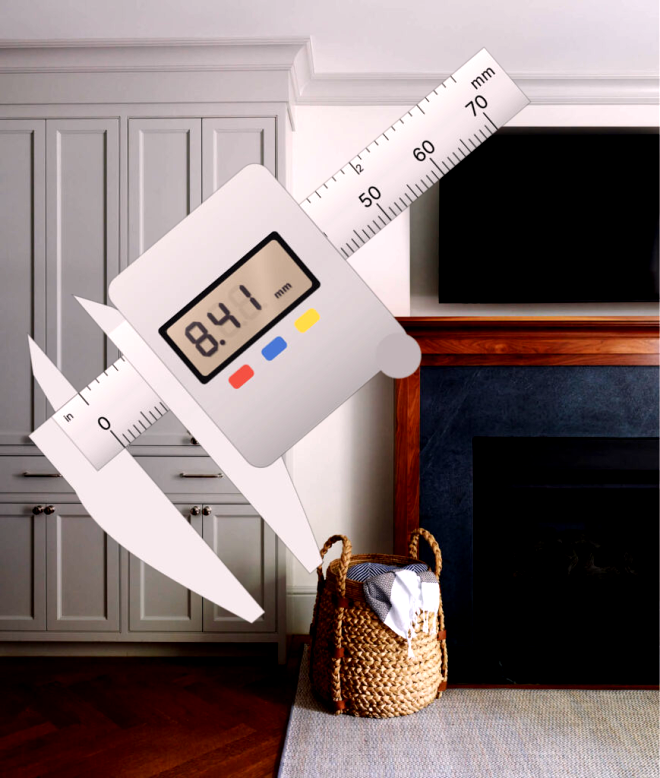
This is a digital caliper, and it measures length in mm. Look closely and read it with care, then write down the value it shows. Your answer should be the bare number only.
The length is 8.41
